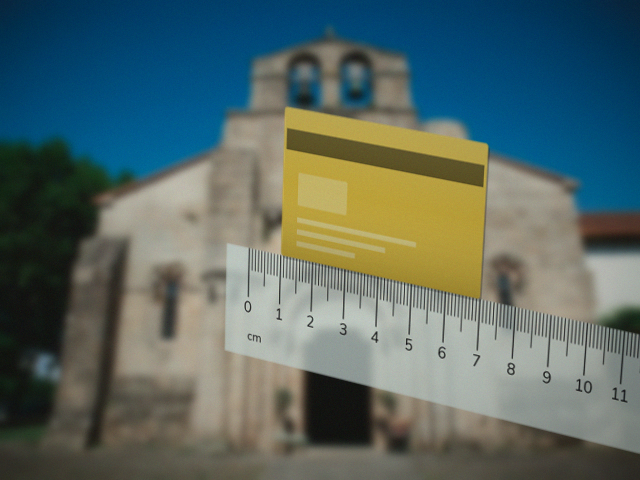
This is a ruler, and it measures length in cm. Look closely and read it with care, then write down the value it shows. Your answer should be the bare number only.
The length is 6
